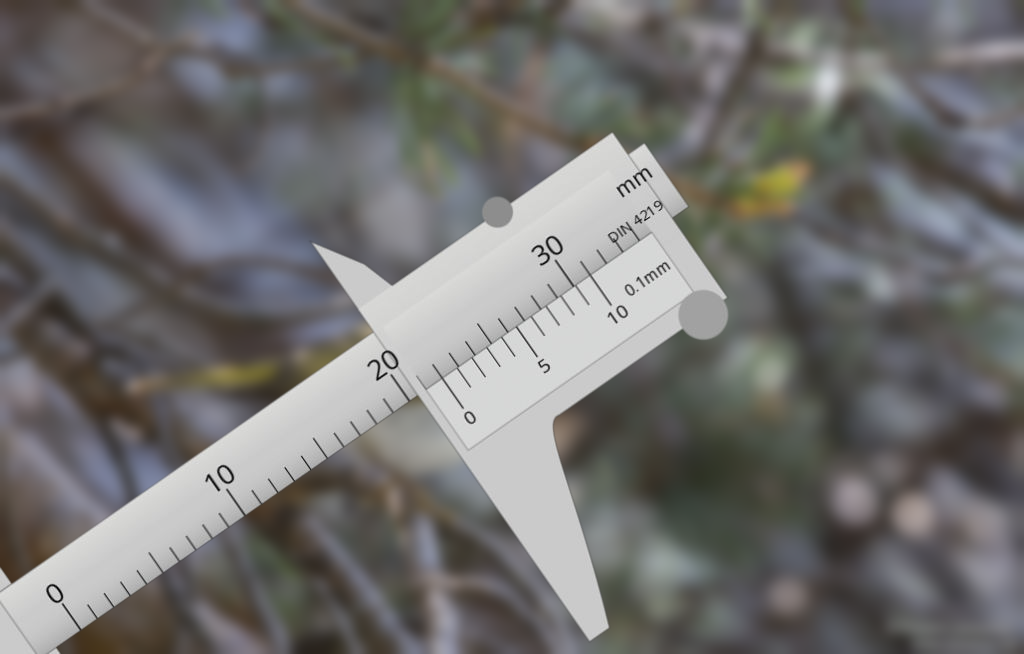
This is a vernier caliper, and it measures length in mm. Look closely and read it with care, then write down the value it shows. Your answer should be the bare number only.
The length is 22.0
